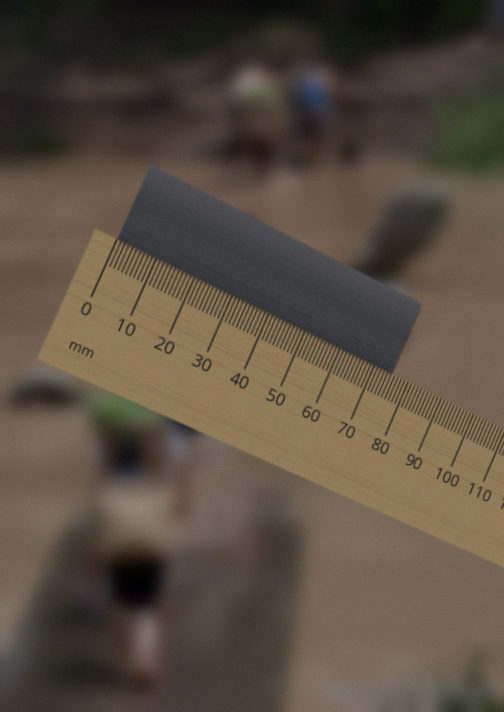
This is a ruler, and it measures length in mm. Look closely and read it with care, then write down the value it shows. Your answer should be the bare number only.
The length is 75
